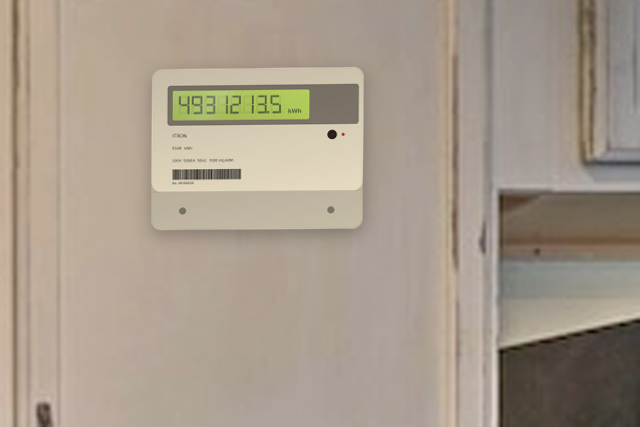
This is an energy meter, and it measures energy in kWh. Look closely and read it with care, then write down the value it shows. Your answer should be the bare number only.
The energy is 4931213.5
